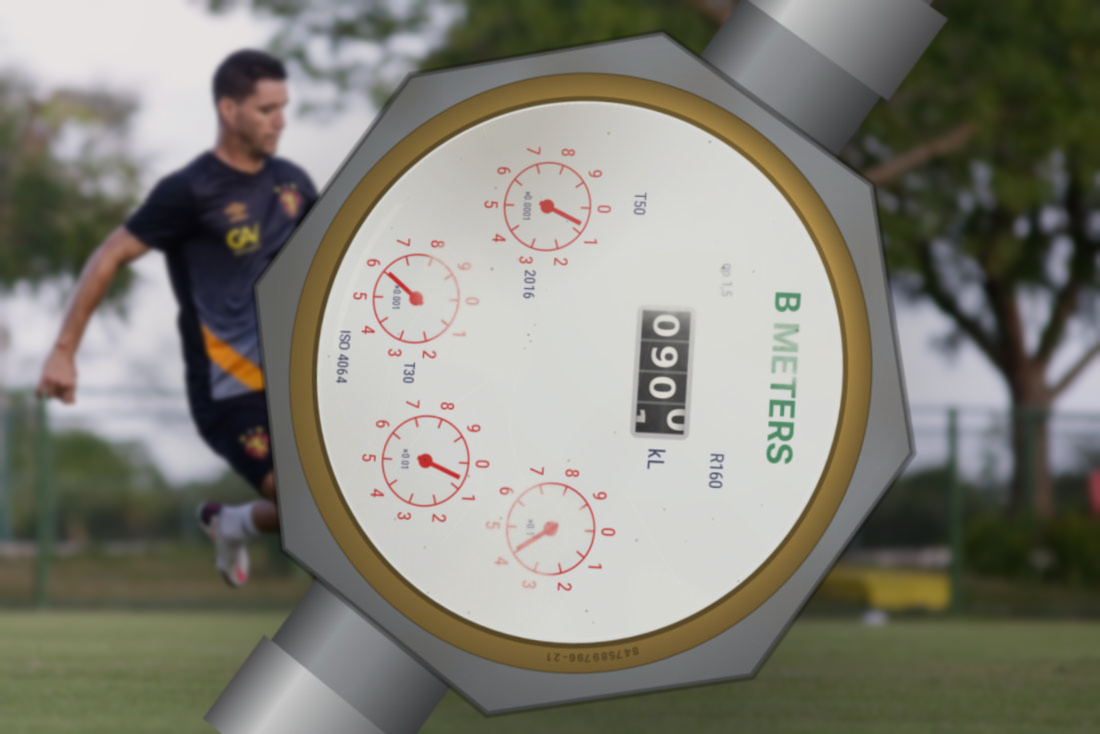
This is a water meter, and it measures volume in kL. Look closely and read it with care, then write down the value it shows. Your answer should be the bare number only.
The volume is 900.4060
